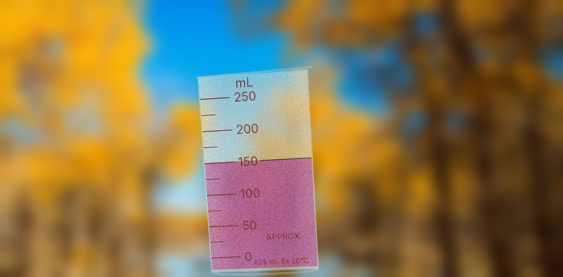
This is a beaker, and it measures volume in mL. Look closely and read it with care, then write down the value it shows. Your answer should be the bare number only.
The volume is 150
